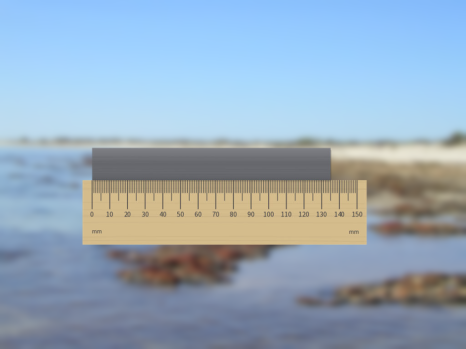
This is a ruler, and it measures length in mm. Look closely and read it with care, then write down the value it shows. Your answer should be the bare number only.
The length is 135
